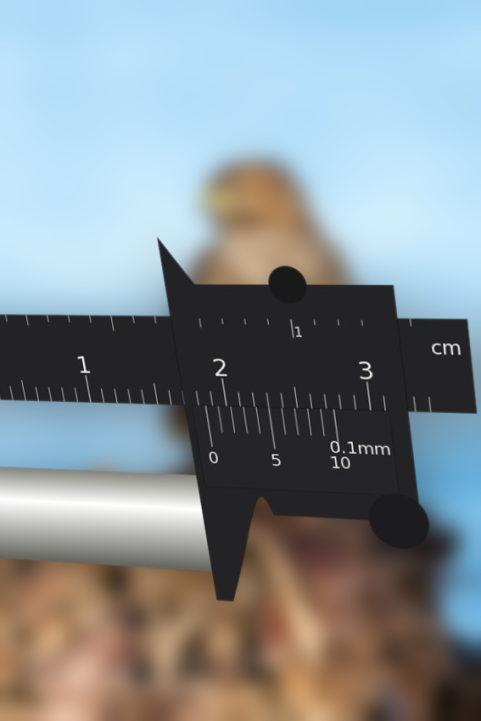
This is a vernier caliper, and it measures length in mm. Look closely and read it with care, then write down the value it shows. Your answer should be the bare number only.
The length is 18.5
